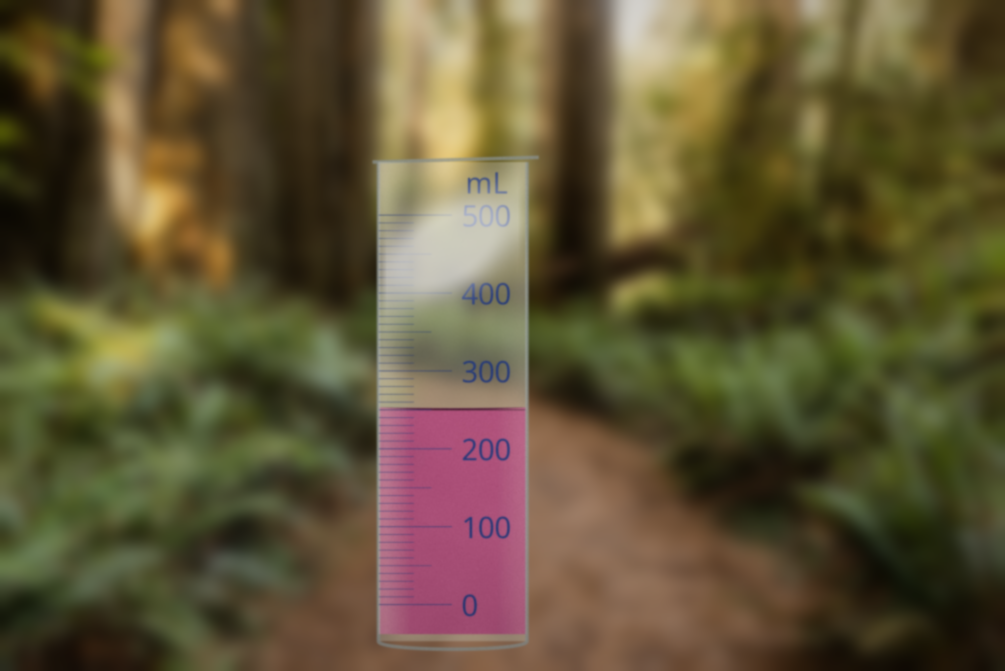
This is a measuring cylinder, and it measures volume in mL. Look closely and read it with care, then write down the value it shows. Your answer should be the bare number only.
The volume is 250
